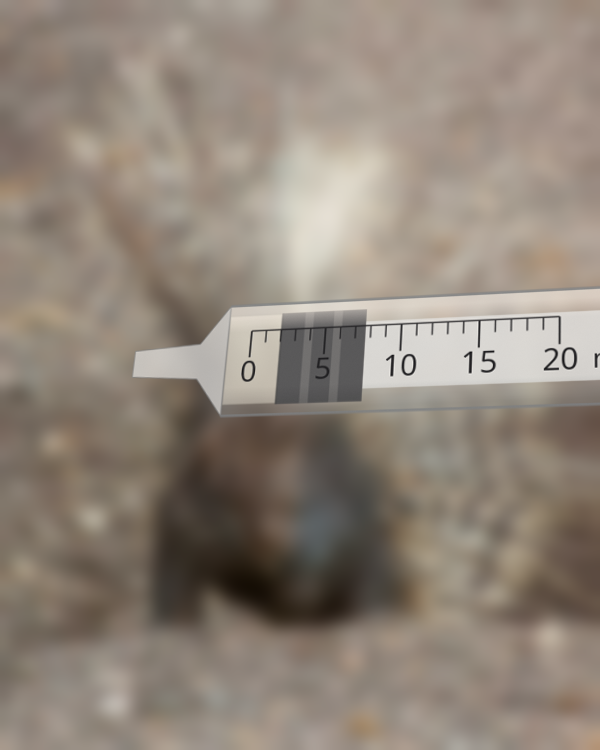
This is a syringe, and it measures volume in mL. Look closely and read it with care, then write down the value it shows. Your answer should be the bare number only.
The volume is 2
